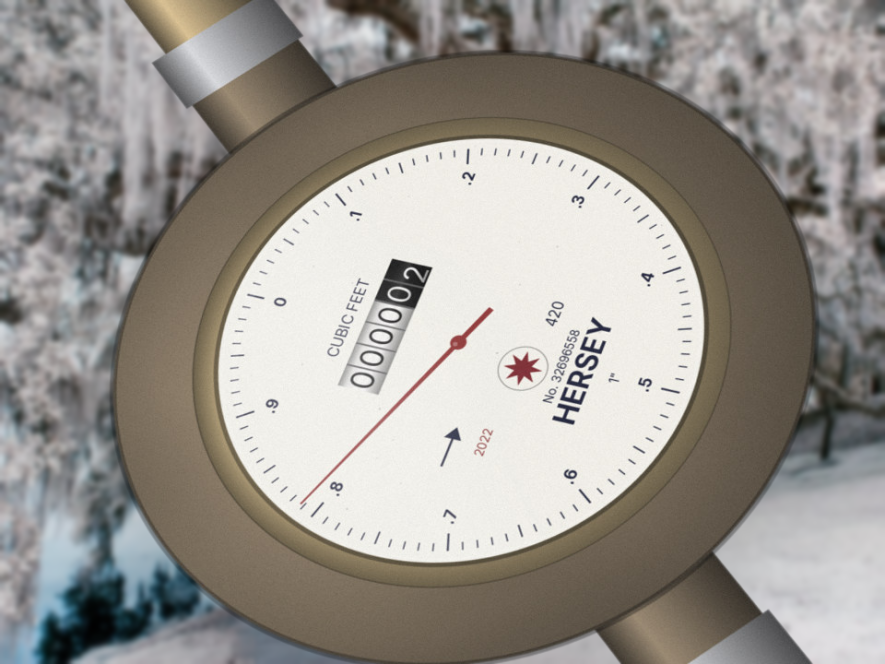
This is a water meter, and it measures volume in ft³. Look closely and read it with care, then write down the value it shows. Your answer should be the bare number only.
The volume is 1.81
